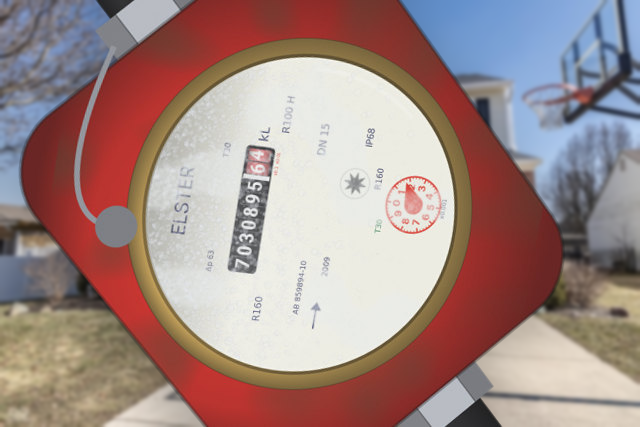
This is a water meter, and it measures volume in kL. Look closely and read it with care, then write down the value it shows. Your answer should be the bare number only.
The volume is 7030895.641
